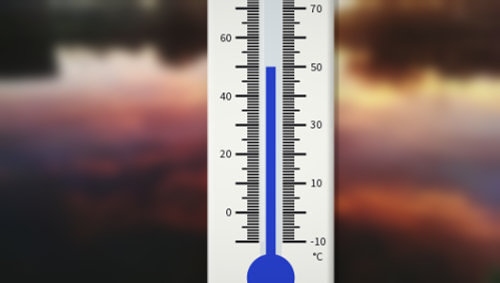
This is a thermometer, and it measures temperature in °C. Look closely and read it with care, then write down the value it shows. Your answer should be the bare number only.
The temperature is 50
